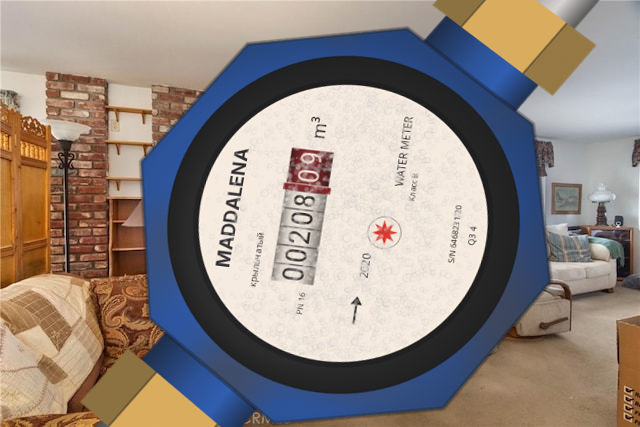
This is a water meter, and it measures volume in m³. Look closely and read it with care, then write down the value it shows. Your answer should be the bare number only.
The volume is 208.09
